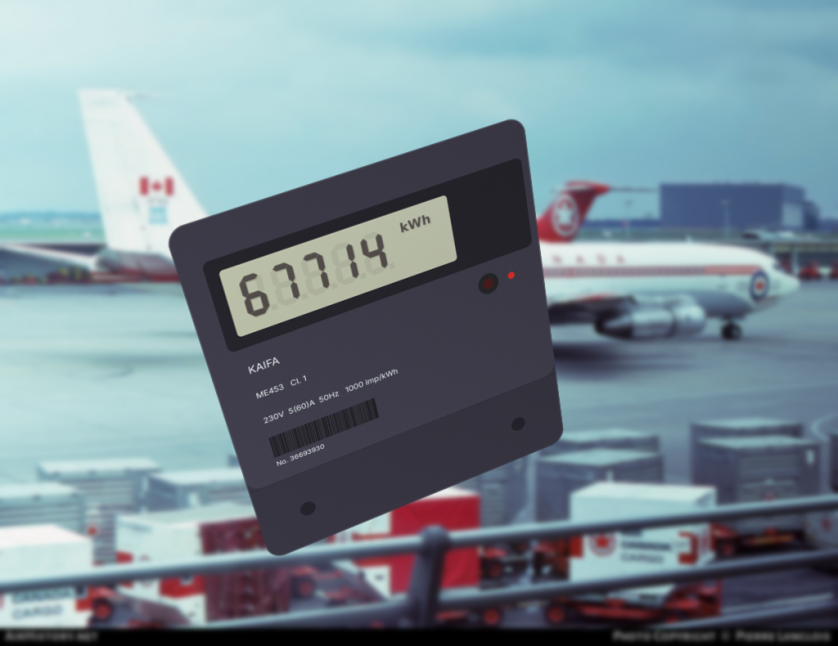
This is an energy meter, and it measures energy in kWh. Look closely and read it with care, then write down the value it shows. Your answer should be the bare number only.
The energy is 67714
